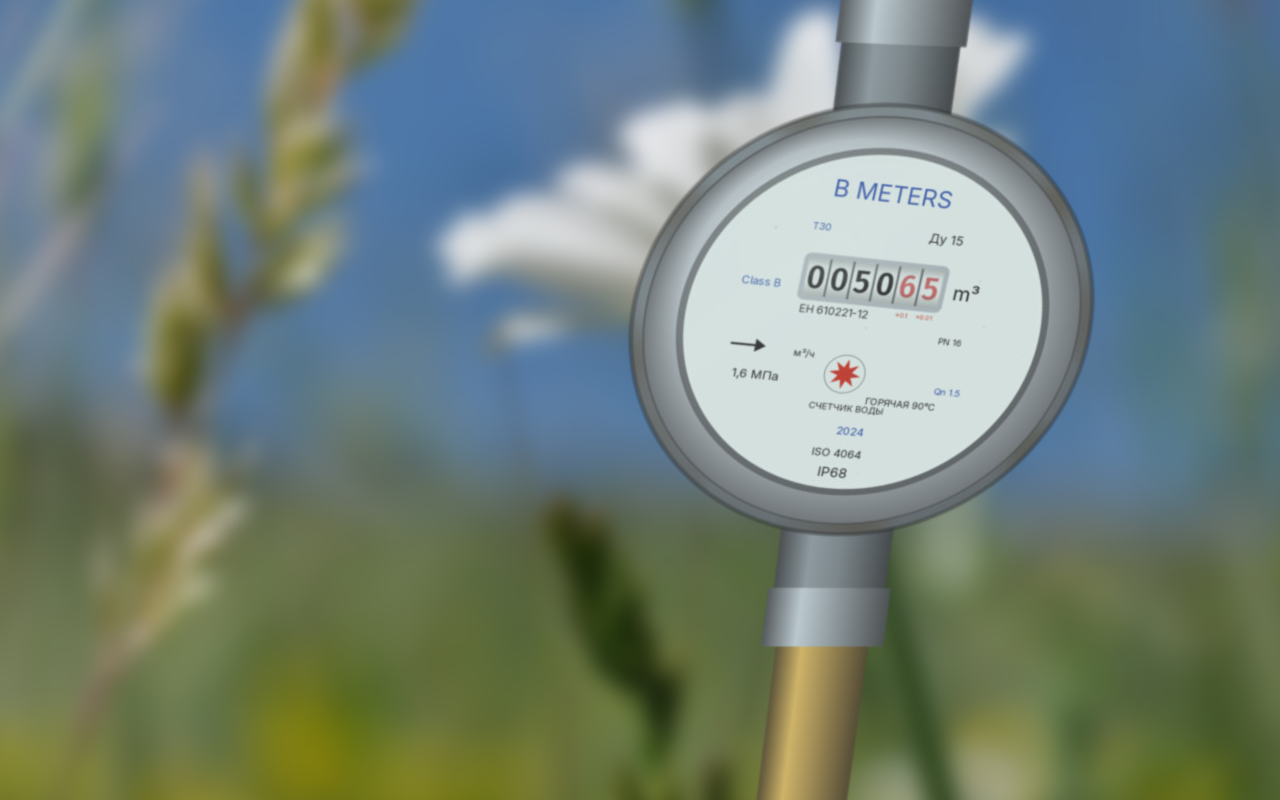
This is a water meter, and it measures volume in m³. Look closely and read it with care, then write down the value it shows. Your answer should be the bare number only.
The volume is 50.65
